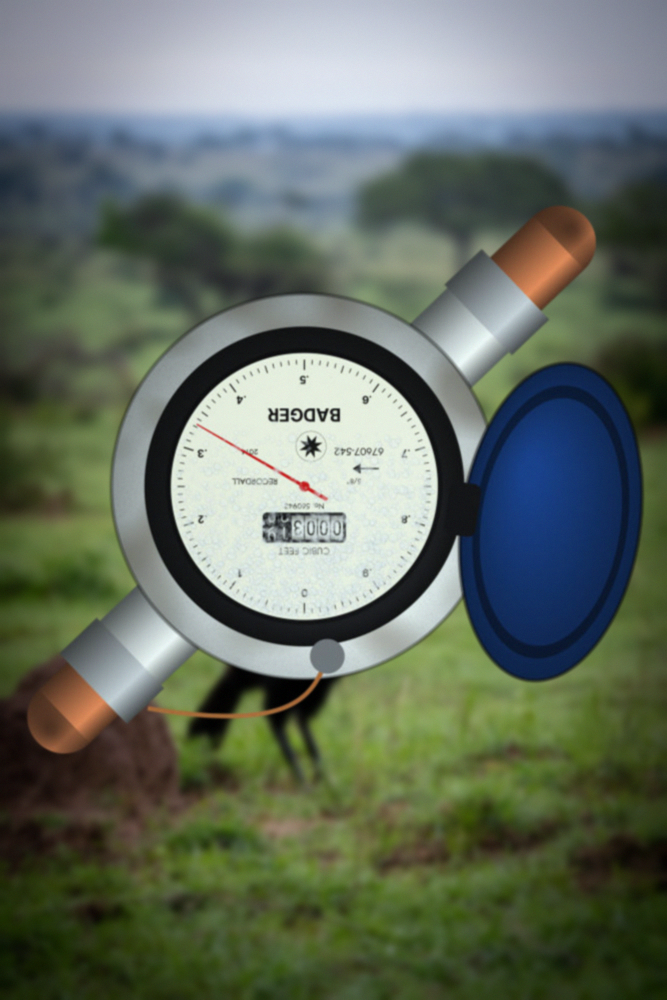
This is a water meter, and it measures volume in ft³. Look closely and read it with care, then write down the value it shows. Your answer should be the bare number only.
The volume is 319.33
